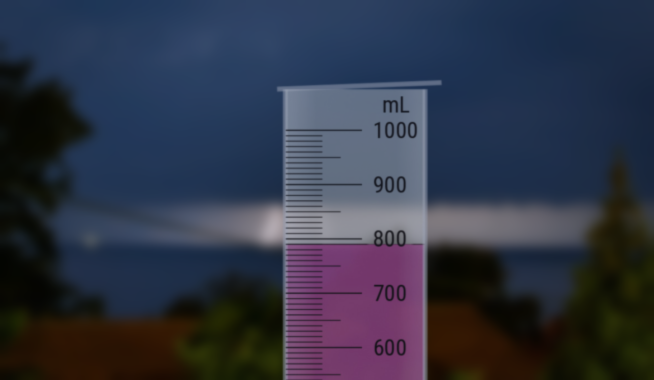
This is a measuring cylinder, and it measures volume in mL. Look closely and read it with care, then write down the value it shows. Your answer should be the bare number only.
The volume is 790
